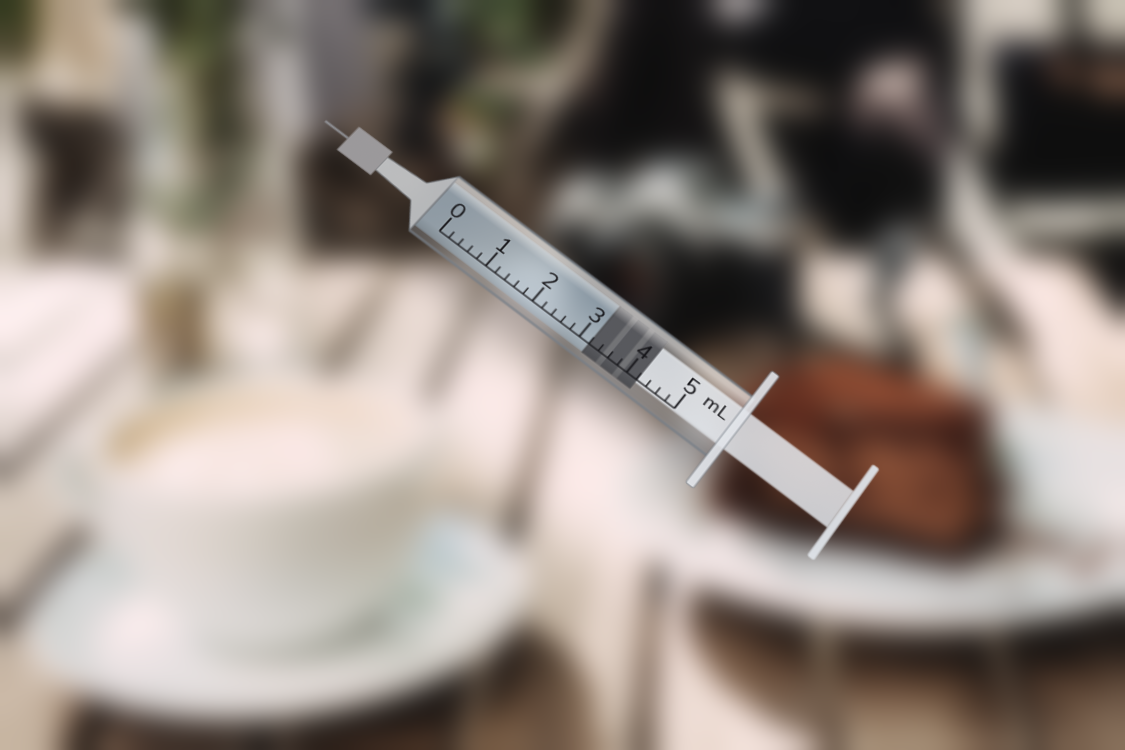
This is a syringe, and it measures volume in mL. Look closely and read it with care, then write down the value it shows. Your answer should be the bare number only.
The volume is 3.2
